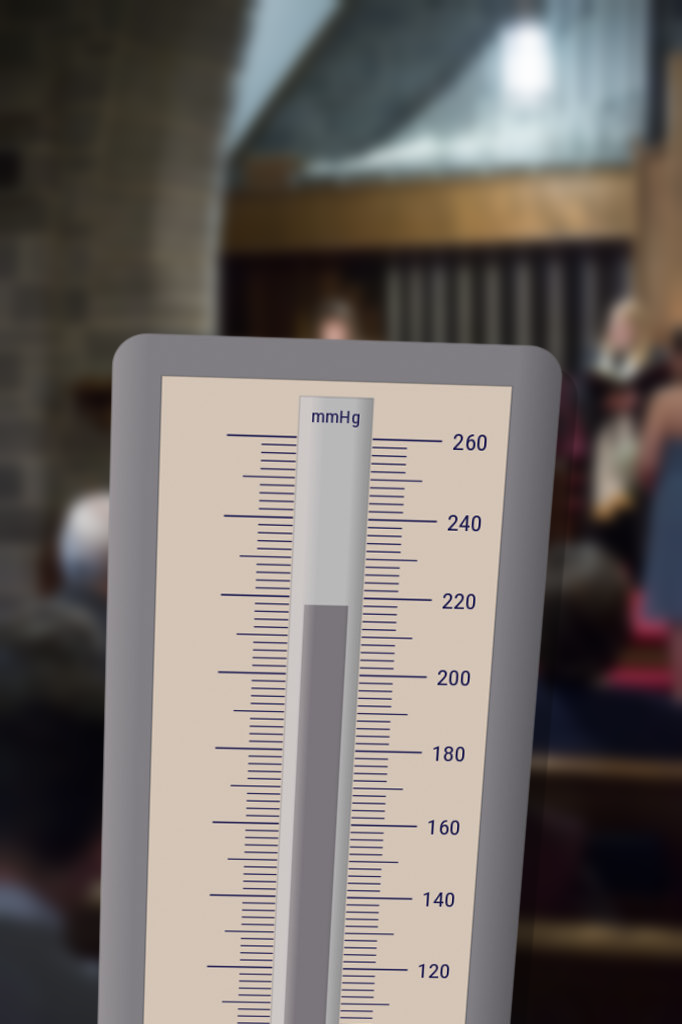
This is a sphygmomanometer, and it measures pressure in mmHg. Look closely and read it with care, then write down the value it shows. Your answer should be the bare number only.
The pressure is 218
